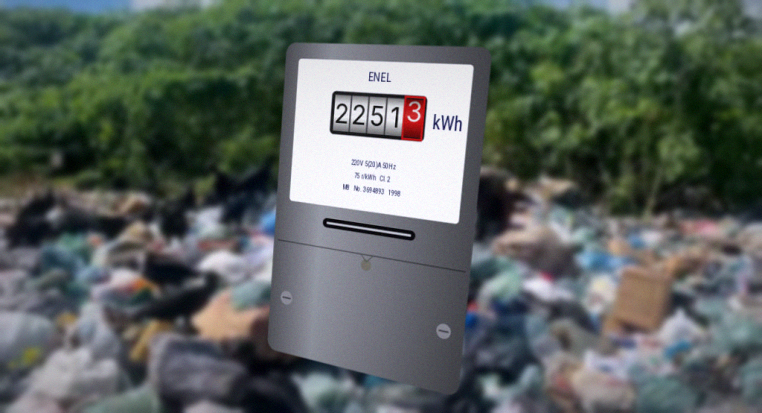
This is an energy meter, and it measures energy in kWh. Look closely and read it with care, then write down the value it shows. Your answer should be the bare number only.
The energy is 2251.3
